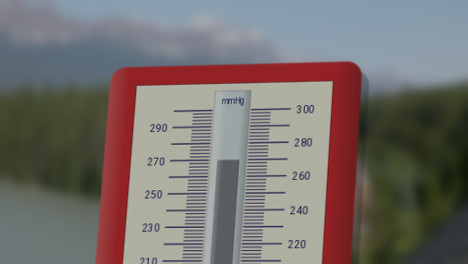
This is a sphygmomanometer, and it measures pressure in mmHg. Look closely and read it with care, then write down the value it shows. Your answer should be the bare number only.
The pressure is 270
